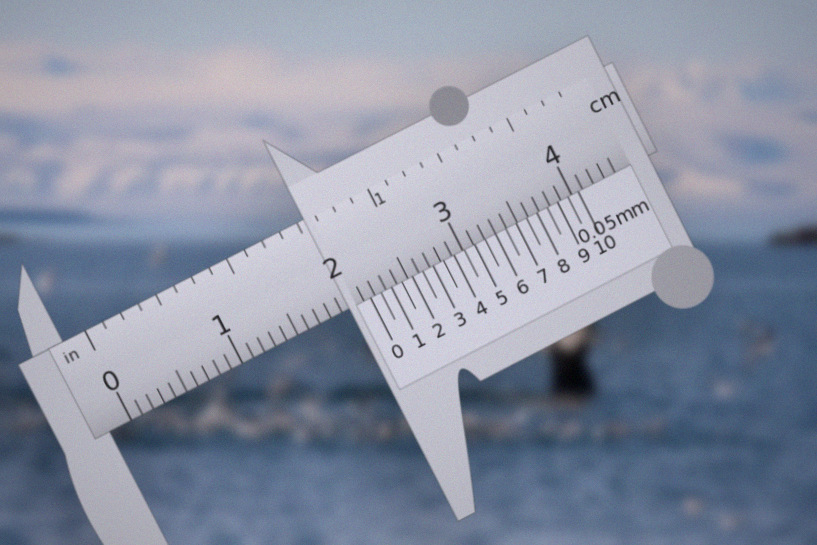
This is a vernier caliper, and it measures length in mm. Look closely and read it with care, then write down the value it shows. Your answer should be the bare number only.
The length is 21.6
